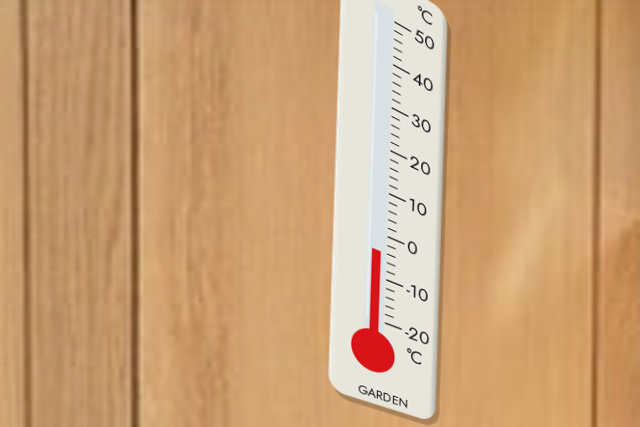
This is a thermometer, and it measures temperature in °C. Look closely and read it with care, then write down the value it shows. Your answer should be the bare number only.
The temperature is -4
